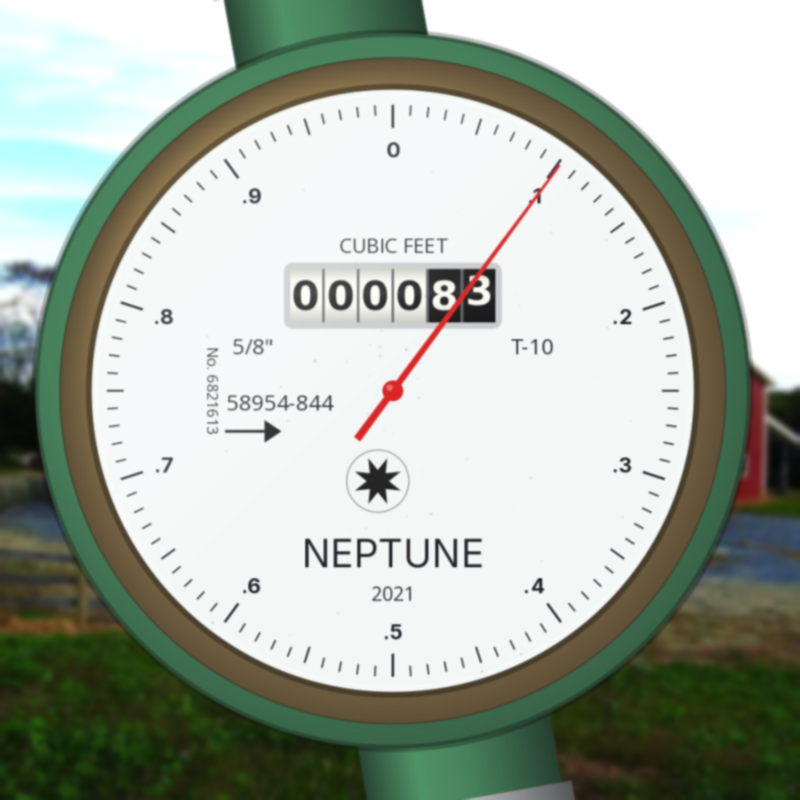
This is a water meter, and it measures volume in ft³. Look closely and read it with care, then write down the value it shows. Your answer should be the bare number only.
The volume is 83.10
